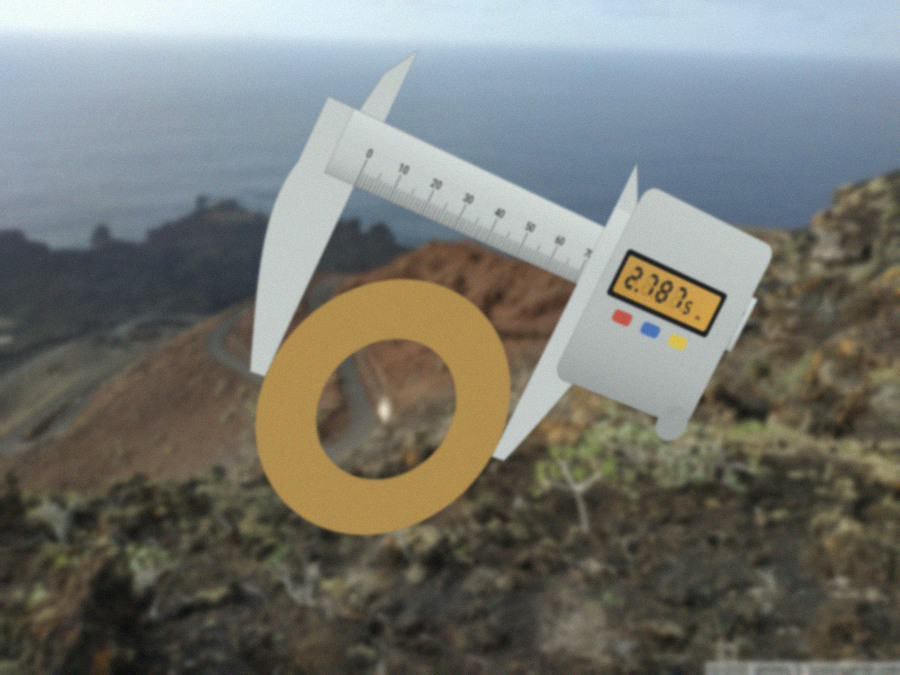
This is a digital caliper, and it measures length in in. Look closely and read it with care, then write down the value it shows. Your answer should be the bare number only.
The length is 2.7875
